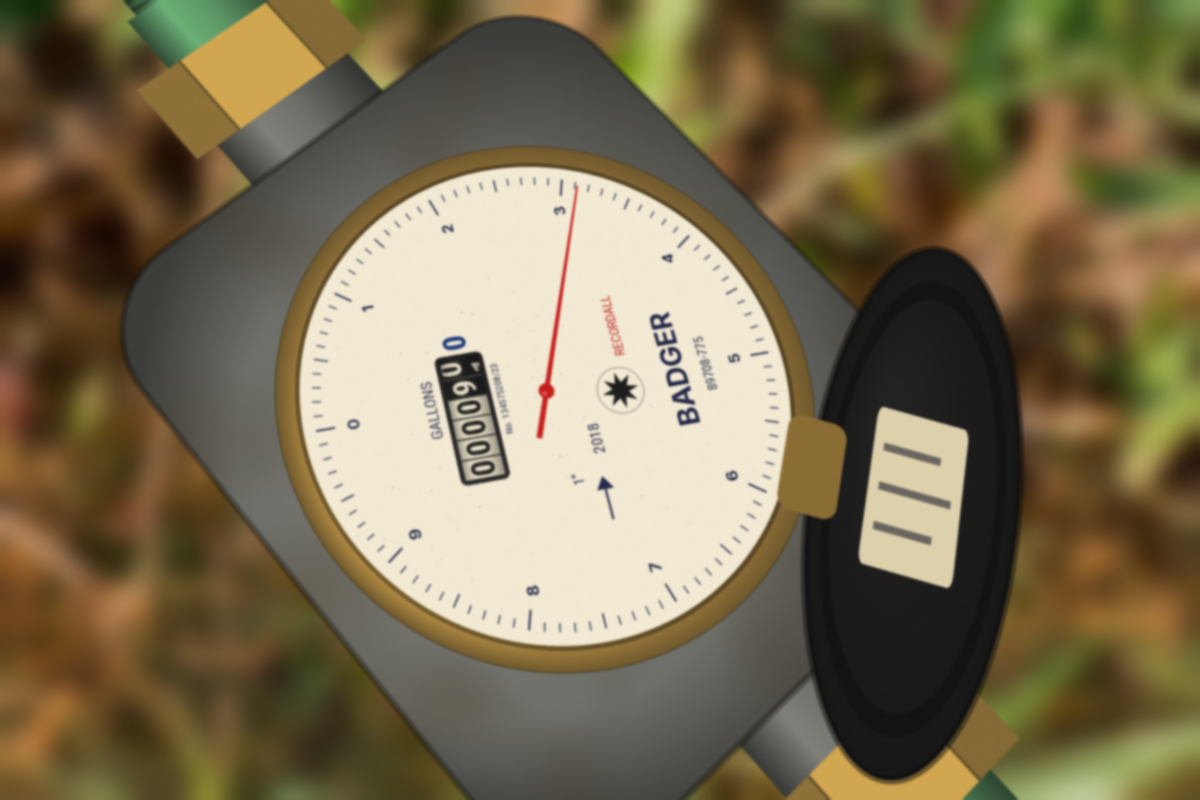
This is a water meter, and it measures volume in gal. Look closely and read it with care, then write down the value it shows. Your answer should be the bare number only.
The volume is 903.1
